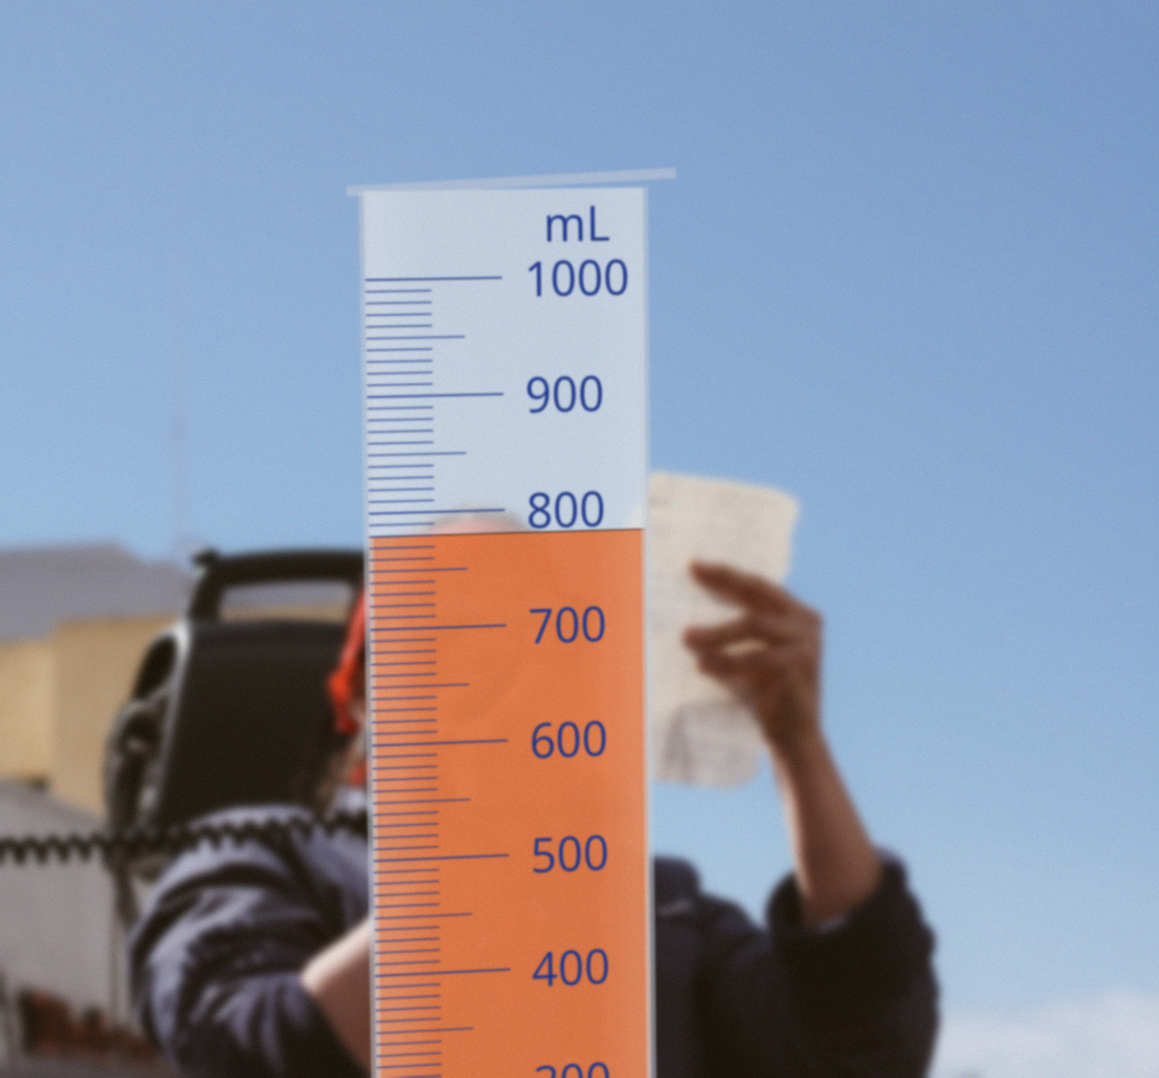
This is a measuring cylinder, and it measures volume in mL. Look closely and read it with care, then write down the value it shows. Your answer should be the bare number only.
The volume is 780
